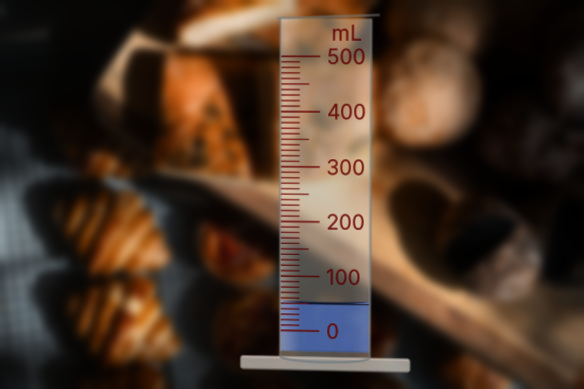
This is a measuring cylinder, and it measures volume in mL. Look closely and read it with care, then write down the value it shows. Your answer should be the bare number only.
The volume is 50
